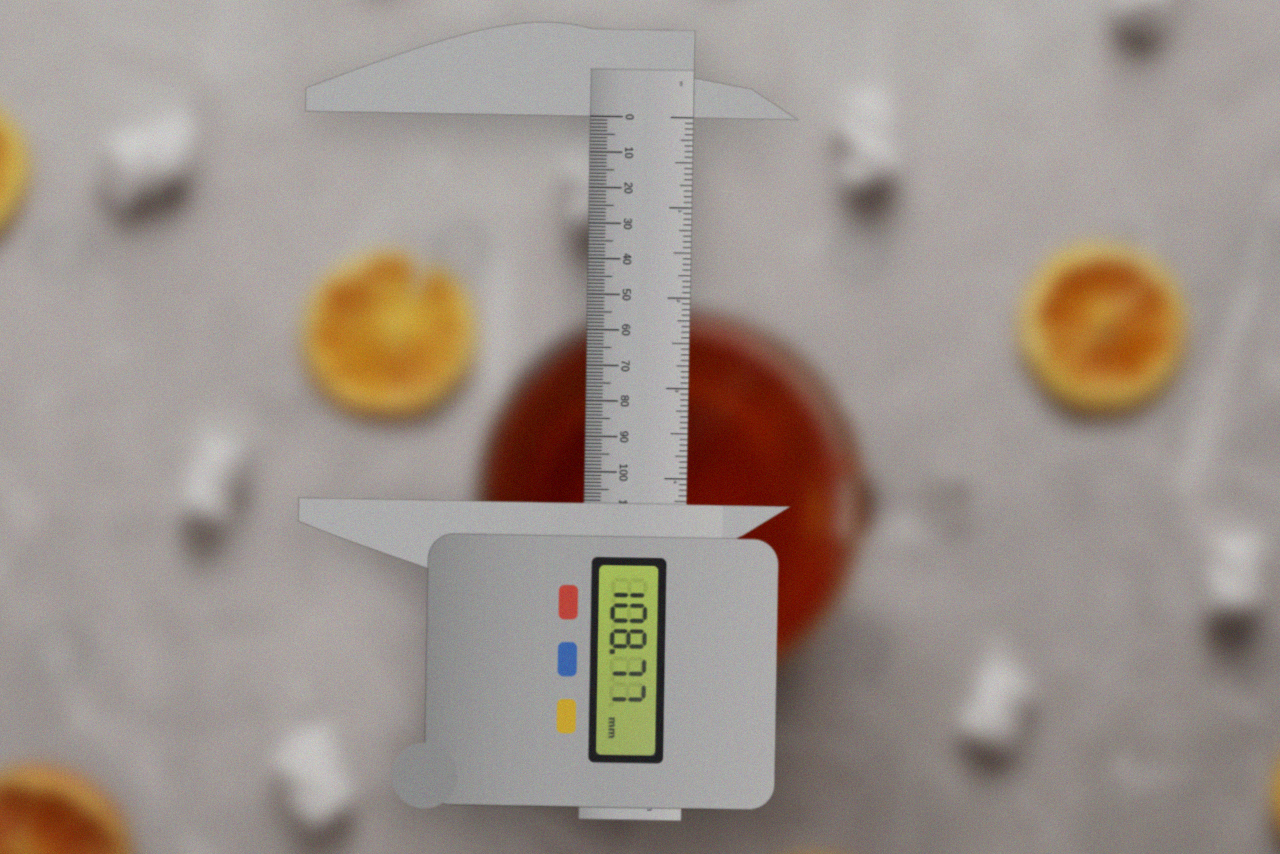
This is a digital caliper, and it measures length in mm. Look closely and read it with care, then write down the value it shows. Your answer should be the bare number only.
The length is 108.77
